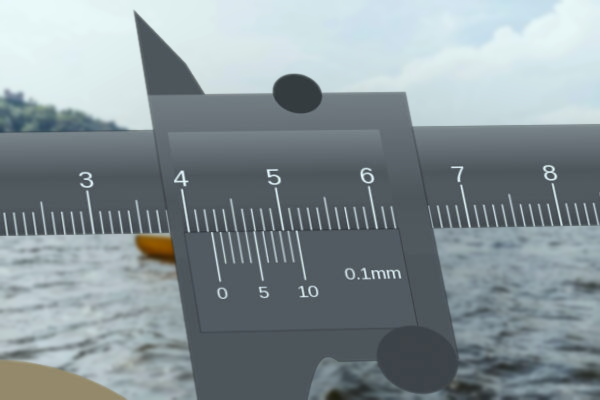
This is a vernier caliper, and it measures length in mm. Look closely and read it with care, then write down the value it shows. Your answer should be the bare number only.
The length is 42.4
